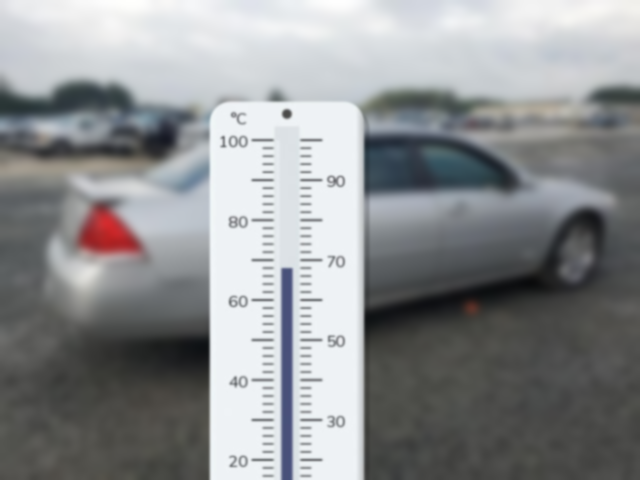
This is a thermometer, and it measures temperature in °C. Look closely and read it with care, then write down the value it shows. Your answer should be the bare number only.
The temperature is 68
